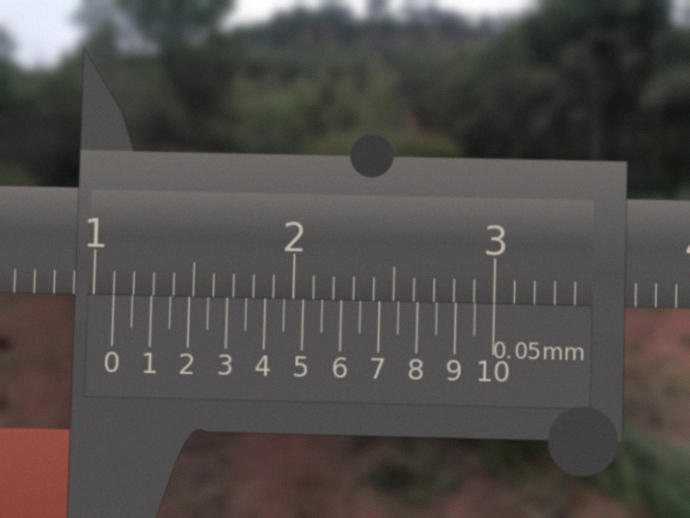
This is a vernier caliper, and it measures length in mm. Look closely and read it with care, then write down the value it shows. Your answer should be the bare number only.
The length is 11.0
